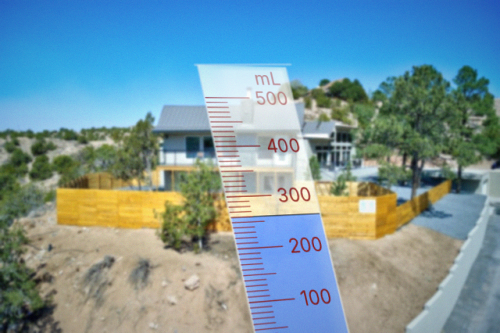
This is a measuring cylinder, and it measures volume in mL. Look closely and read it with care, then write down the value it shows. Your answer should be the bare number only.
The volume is 260
